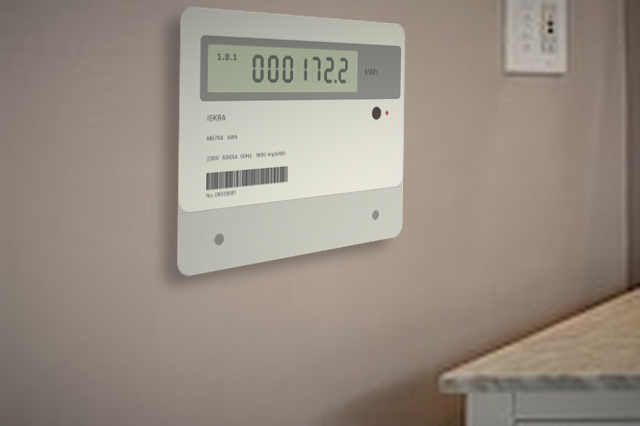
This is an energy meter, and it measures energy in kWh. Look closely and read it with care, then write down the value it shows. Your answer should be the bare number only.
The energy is 172.2
